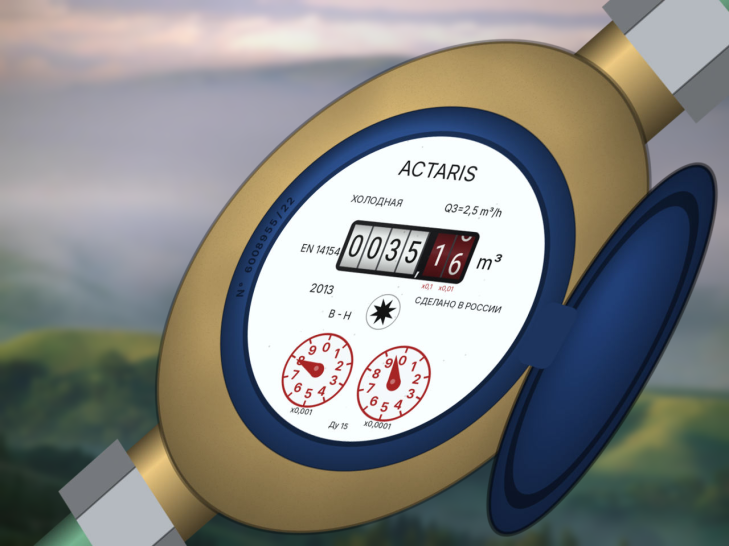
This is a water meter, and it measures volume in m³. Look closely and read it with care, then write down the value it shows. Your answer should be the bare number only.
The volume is 35.1579
